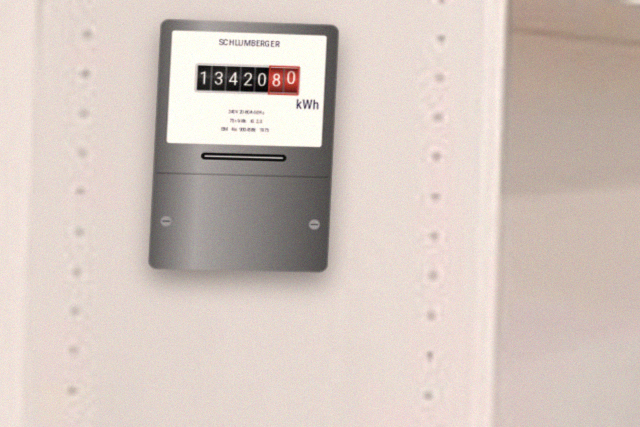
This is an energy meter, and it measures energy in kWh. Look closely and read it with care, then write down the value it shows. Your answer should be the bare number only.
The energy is 13420.80
